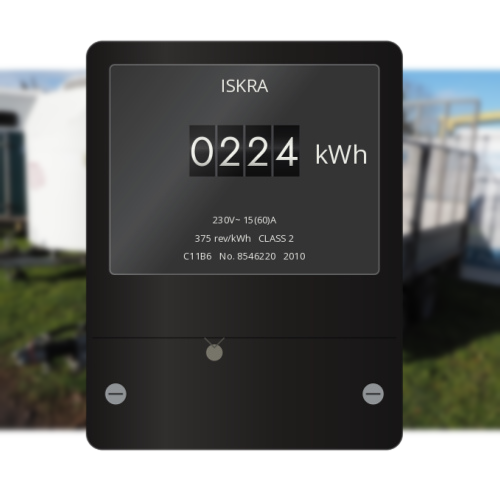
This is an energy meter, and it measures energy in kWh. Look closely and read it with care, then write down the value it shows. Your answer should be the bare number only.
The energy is 224
